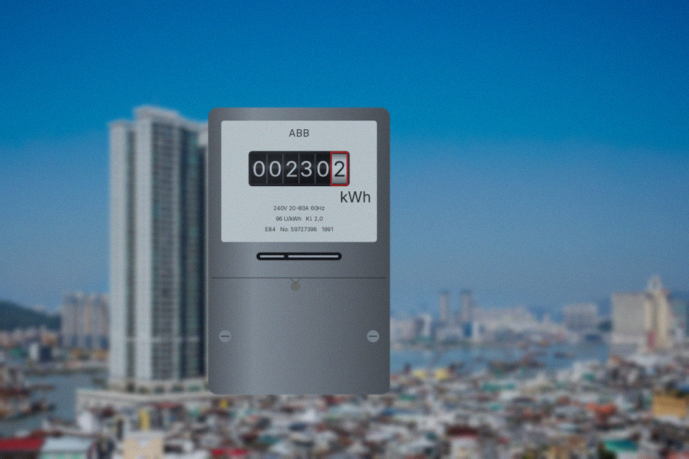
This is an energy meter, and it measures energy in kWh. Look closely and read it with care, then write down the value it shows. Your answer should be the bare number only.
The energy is 230.2
